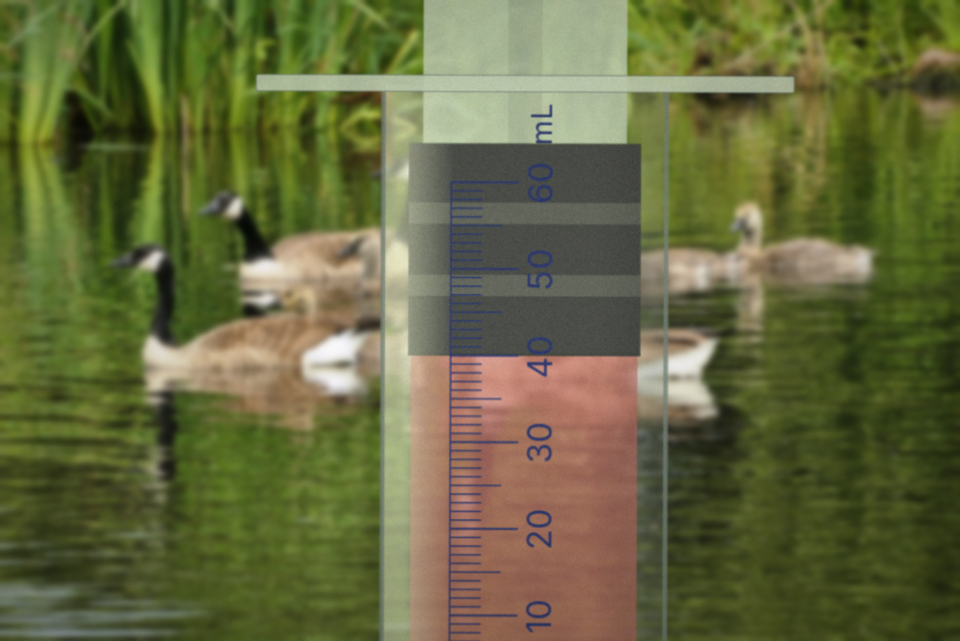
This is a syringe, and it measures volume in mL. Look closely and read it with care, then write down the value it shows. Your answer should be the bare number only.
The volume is 40
